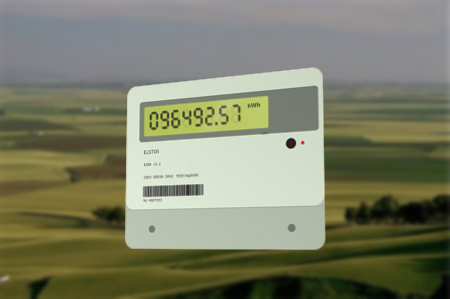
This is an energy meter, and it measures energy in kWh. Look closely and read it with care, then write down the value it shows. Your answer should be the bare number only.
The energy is 96492.57
